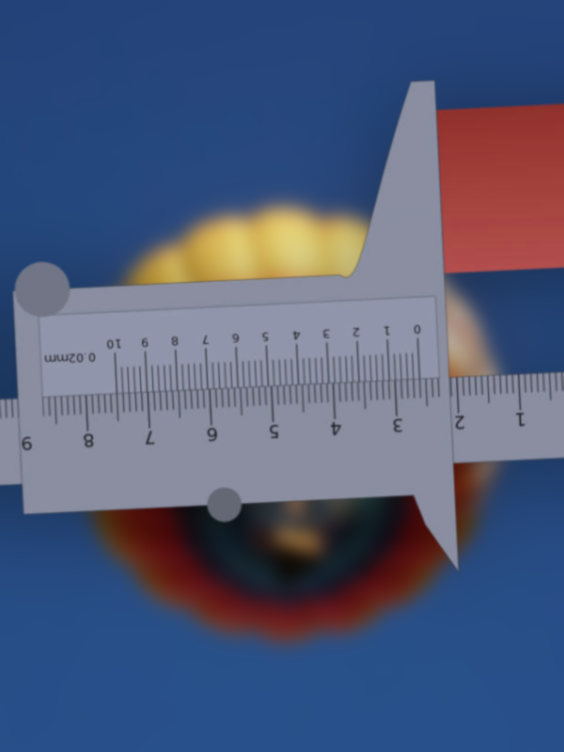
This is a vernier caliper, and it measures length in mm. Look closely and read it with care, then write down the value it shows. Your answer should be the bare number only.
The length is 26.0
